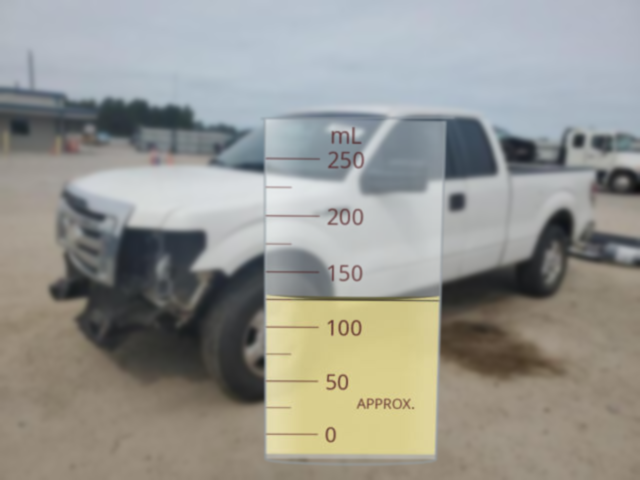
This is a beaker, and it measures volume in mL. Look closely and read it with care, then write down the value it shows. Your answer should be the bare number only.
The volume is 125
